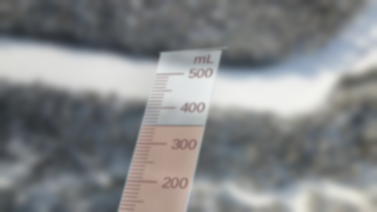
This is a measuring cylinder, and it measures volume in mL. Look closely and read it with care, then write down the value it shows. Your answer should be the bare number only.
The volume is 350
